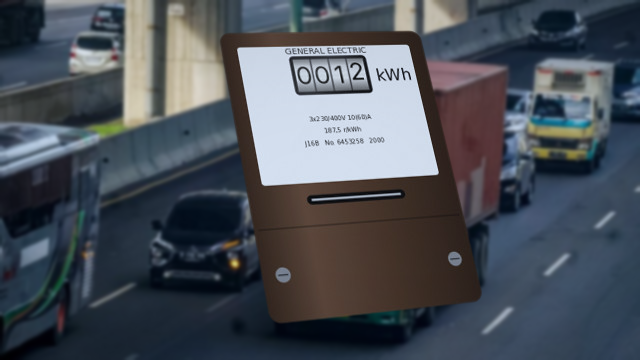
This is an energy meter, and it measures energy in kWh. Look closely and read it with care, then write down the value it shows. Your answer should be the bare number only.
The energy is 12
